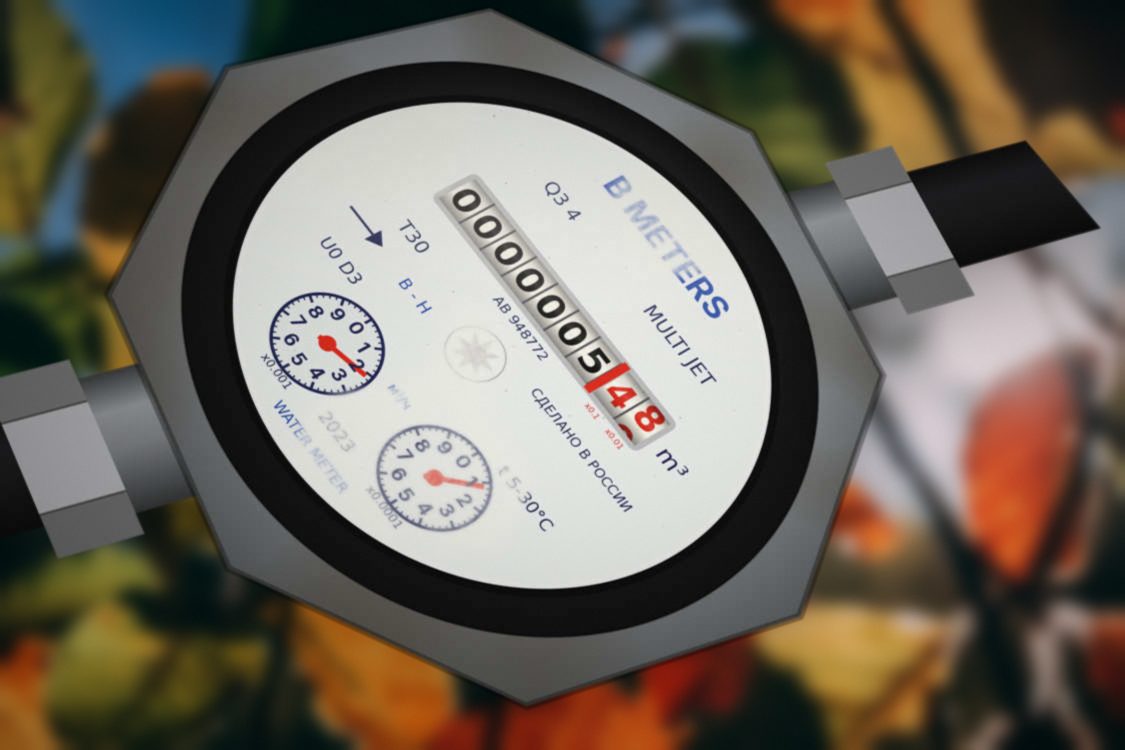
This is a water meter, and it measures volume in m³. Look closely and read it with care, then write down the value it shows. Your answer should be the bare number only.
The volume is 5.4821
